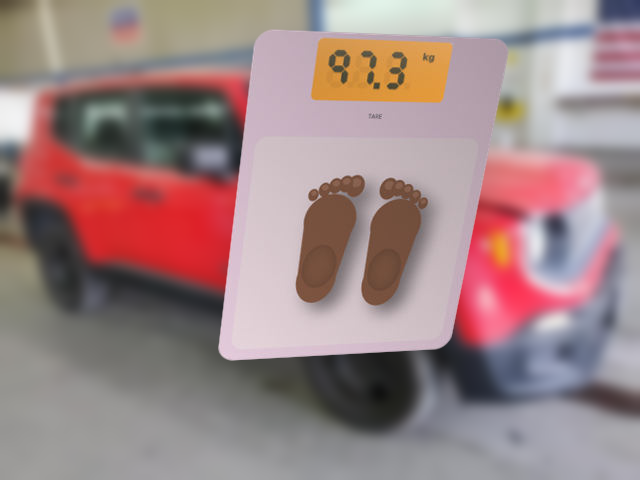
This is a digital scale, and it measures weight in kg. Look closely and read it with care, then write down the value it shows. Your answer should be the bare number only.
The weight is 97.3
